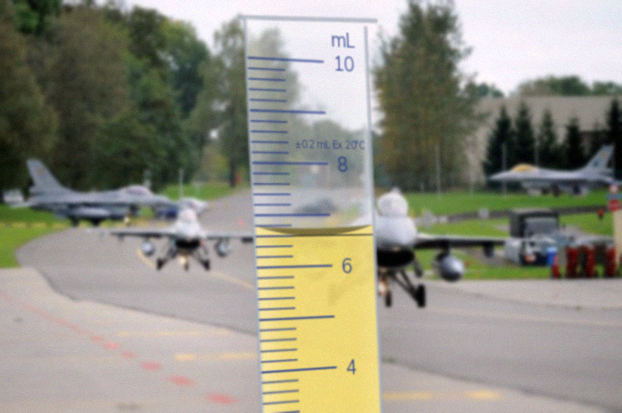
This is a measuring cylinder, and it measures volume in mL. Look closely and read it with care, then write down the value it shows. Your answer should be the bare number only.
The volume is 6.6
